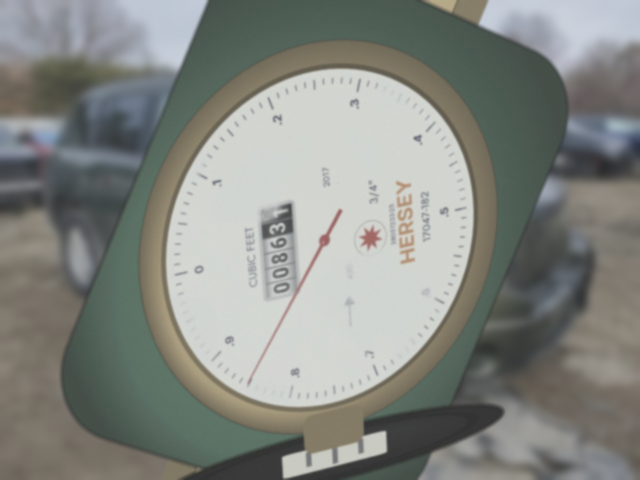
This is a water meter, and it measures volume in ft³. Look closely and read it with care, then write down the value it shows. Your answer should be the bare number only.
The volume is 8630.85
